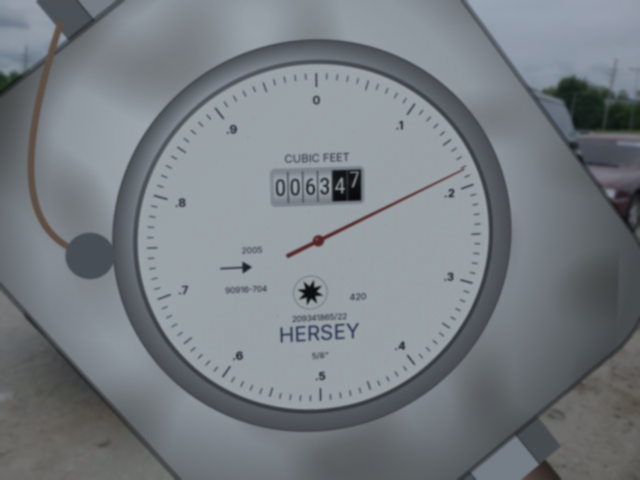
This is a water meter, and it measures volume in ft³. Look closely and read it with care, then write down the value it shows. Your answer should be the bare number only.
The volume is 6347.18
